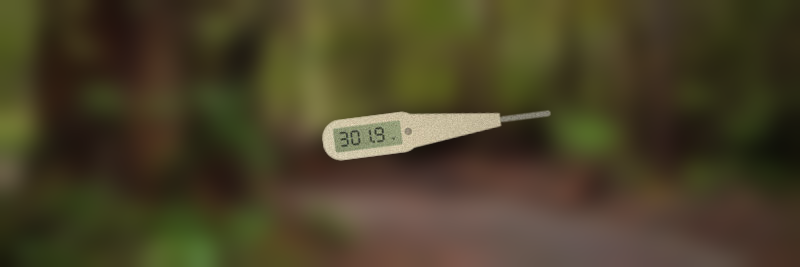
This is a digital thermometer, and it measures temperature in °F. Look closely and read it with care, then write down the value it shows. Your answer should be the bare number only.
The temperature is 301.9
